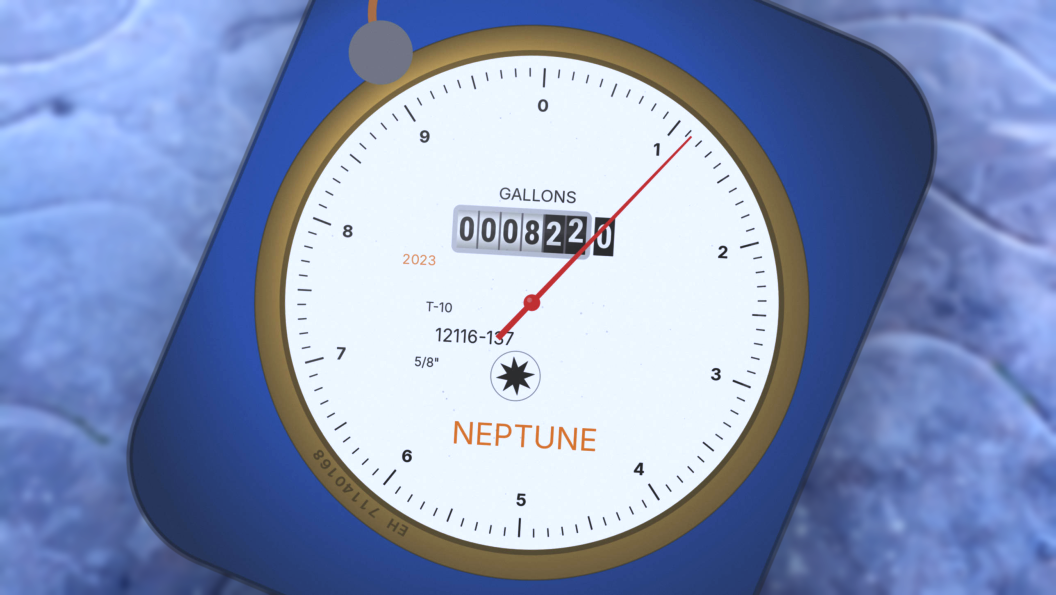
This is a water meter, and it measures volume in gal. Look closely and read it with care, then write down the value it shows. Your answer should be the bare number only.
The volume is 8221.1
